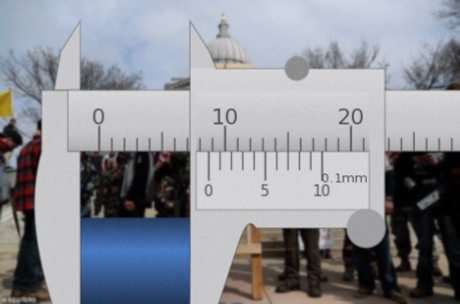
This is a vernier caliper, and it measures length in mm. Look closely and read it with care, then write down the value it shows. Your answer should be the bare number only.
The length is 8.7
